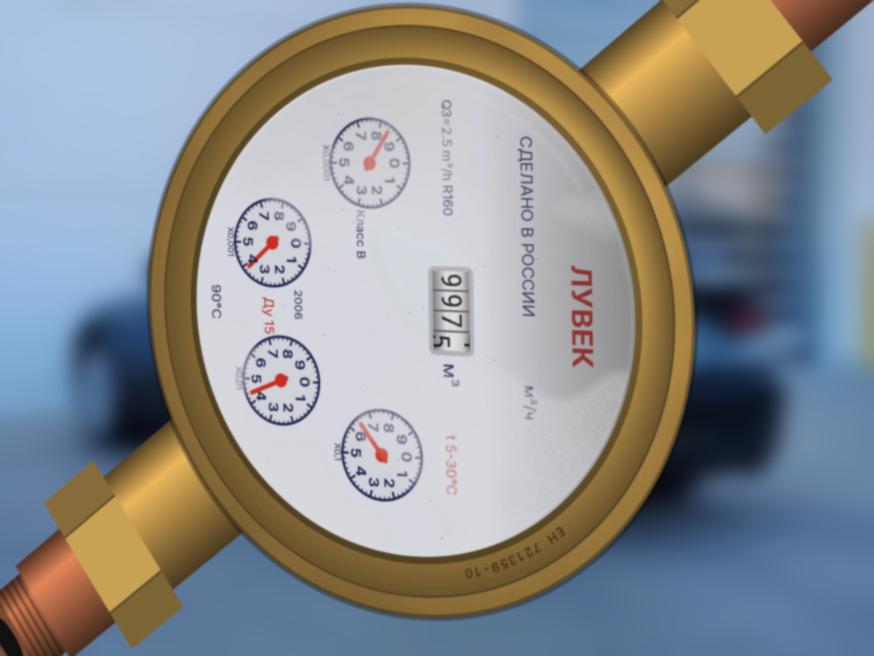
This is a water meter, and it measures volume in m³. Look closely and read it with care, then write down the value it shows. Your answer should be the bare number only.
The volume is 9974.6438
